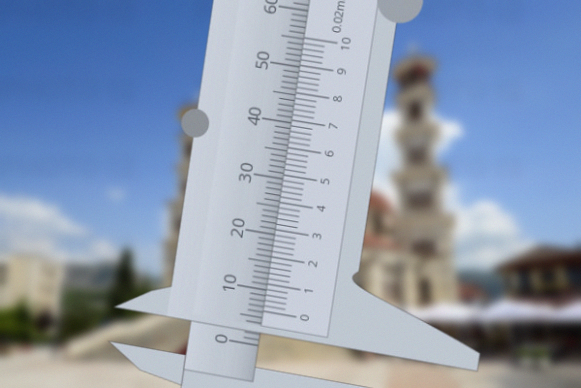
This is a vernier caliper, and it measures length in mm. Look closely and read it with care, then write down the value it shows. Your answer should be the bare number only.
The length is 6.2
